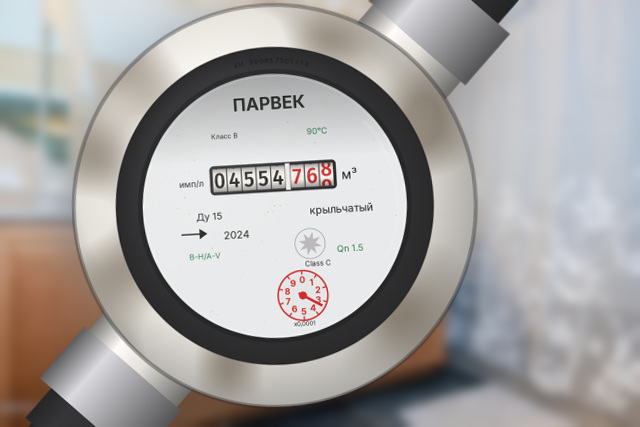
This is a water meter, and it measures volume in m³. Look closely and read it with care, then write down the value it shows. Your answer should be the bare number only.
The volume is 4554.7683
